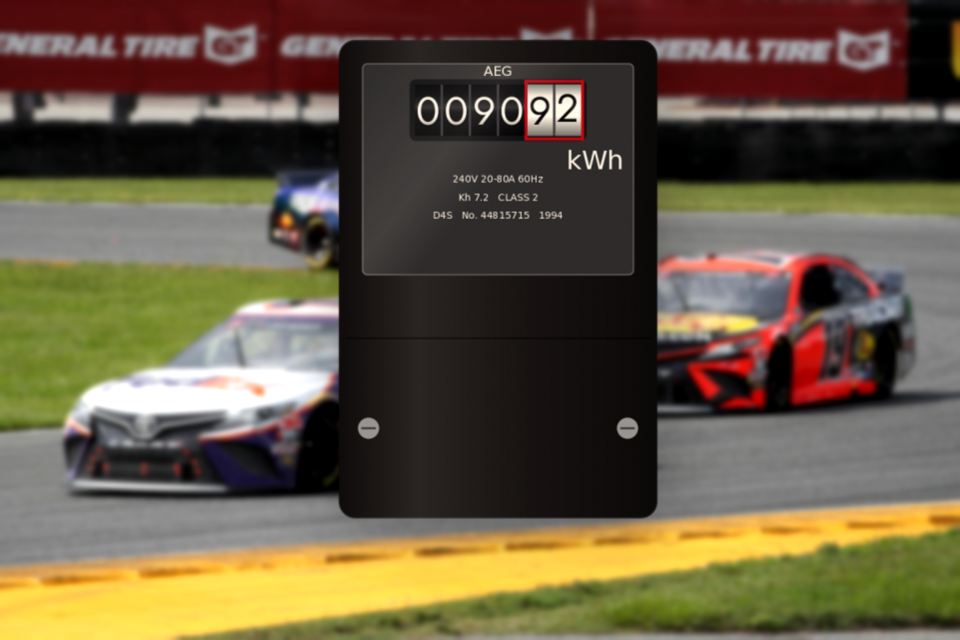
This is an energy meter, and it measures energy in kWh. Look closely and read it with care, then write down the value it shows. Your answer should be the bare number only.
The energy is 90.92
